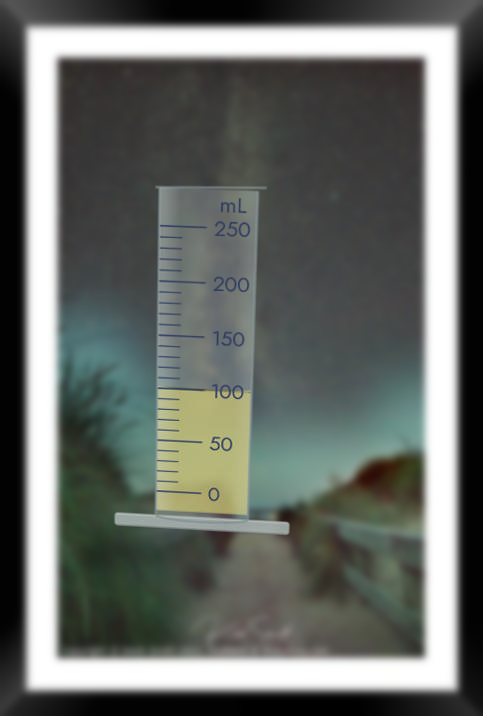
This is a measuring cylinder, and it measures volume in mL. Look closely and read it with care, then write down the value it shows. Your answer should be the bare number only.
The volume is 100
